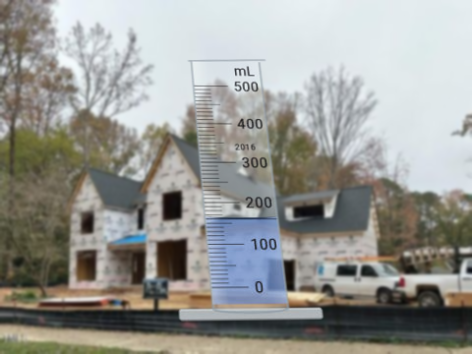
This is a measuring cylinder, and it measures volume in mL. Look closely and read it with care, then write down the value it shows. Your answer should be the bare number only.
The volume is 160
